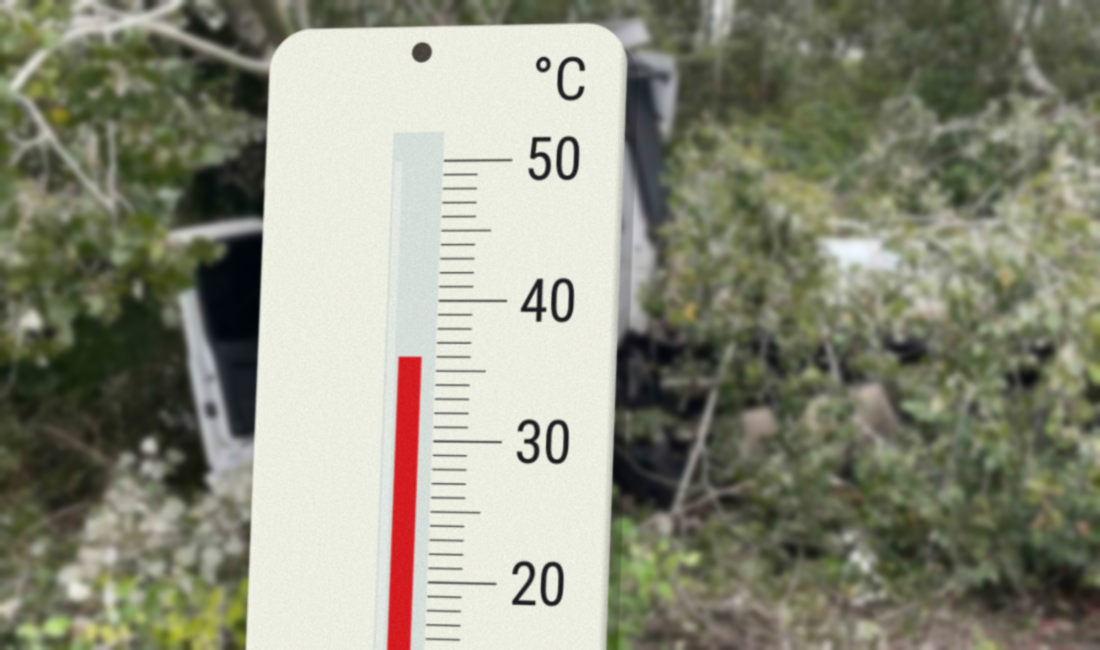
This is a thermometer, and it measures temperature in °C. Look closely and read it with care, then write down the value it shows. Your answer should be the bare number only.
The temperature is 36
